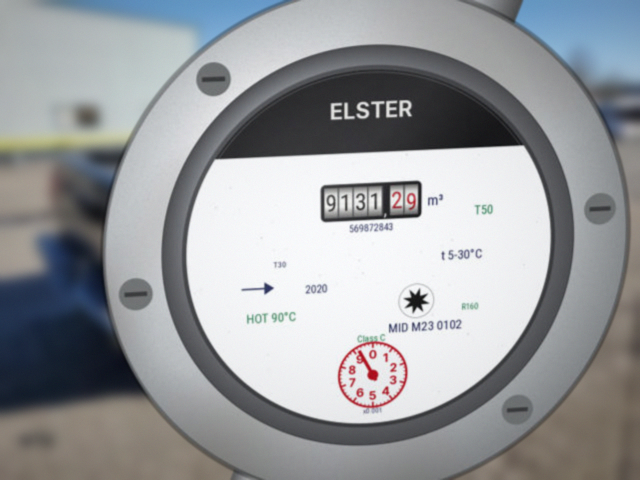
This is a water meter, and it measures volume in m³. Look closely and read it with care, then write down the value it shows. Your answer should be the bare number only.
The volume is 9131.289
